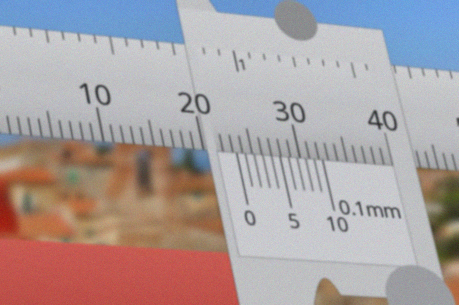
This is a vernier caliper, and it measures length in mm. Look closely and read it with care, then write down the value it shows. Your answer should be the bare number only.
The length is 23.4
